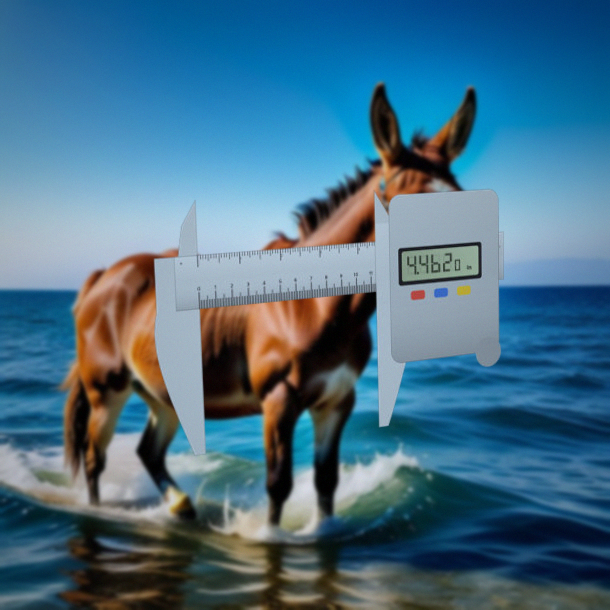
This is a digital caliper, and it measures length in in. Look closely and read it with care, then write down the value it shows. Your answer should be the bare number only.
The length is 4.4620
